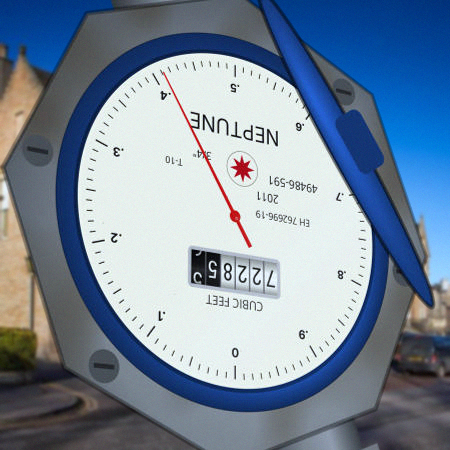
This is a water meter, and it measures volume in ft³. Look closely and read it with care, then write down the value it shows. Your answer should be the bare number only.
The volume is 722855.41
